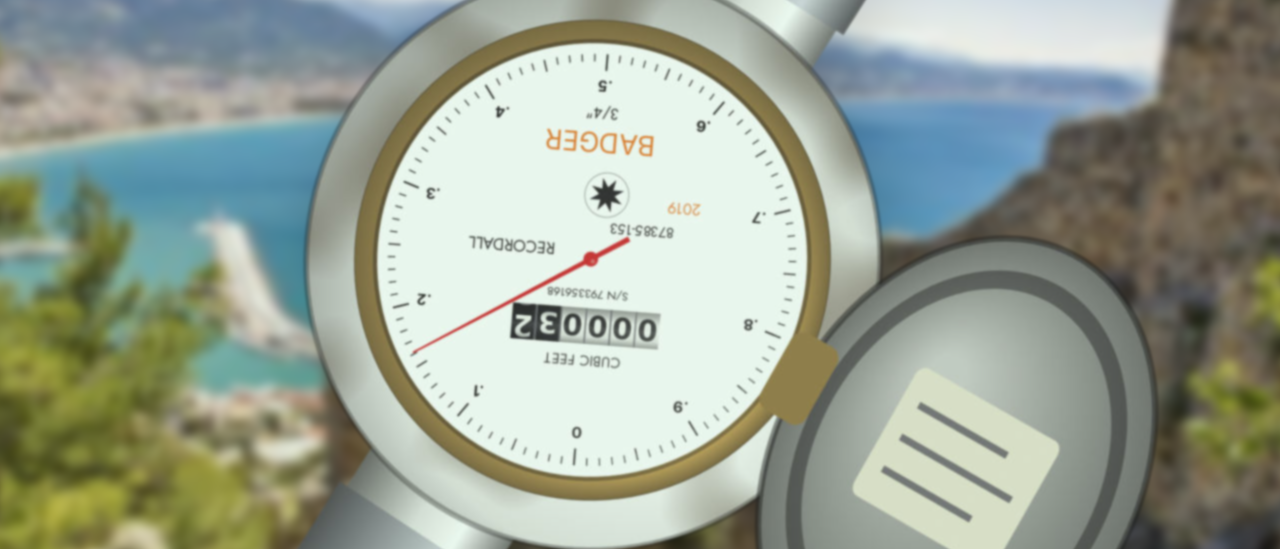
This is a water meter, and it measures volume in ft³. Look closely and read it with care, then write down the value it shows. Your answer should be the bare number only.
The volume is 32.16
